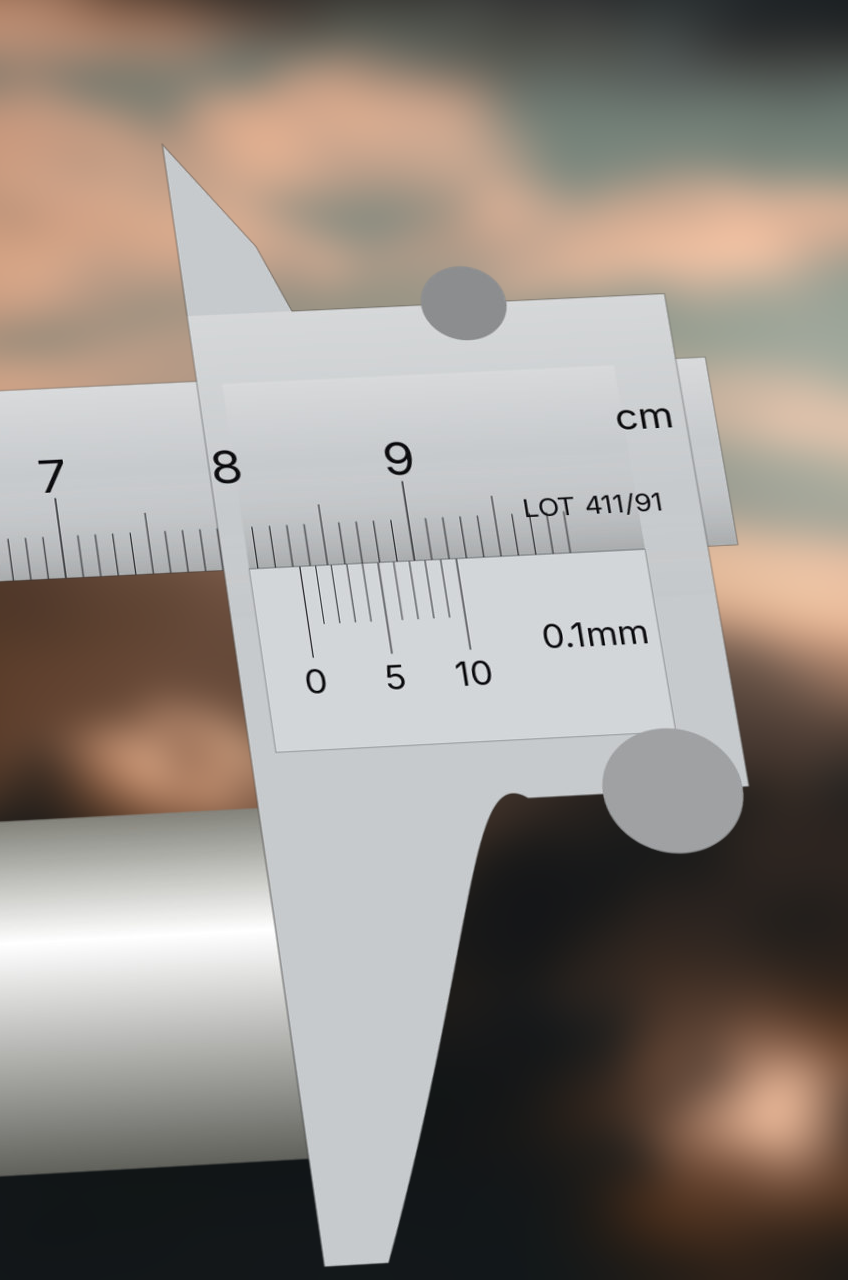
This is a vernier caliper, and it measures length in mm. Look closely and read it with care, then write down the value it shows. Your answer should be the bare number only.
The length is 83.4
